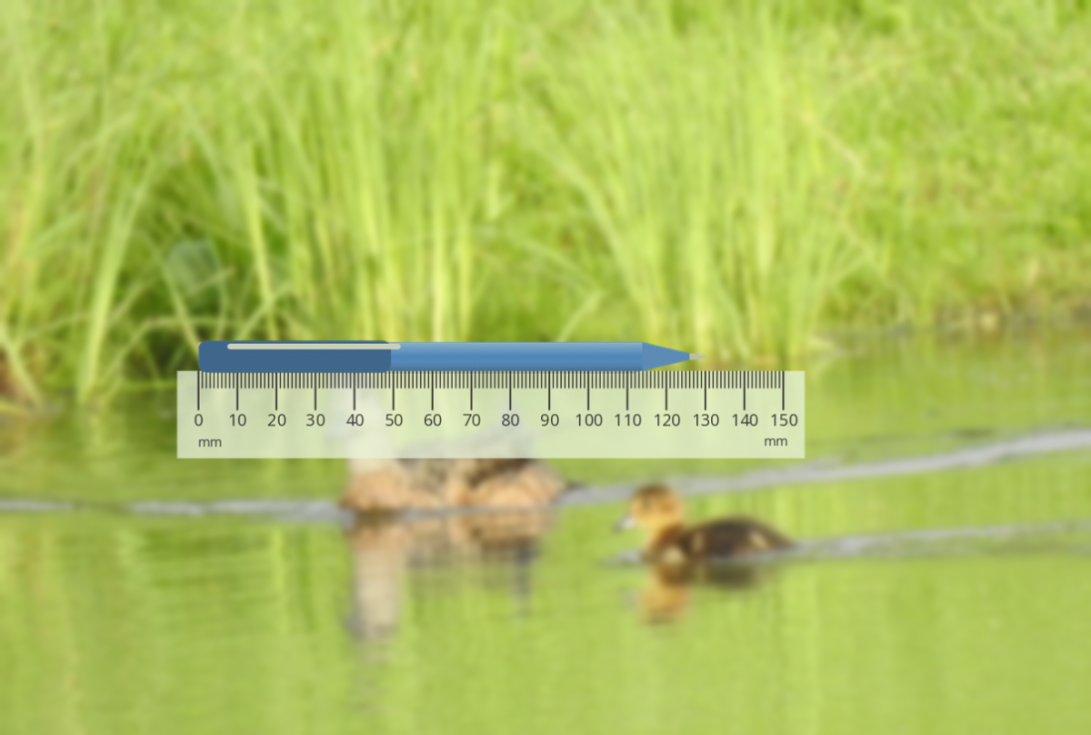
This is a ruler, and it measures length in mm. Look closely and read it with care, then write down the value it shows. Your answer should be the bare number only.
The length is 130
